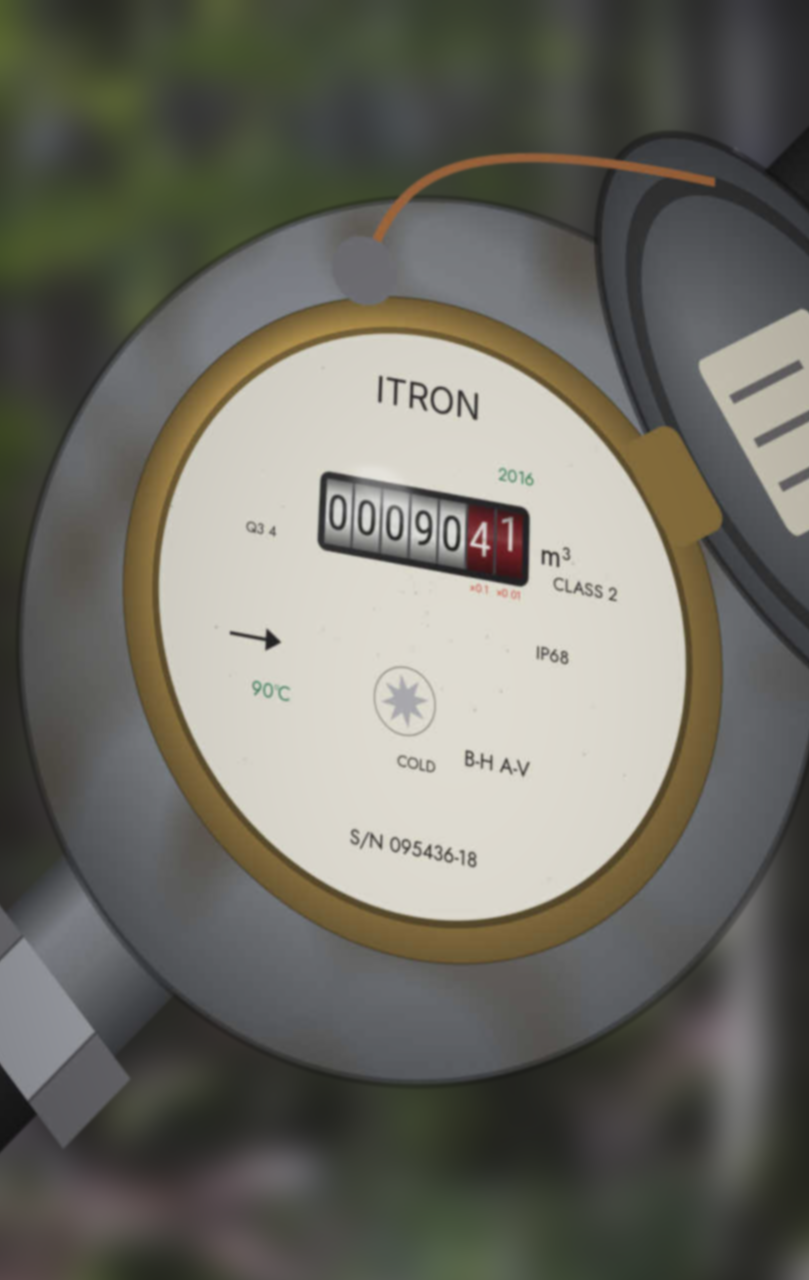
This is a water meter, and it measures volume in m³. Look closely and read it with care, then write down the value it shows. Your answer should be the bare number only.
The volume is 90.41
